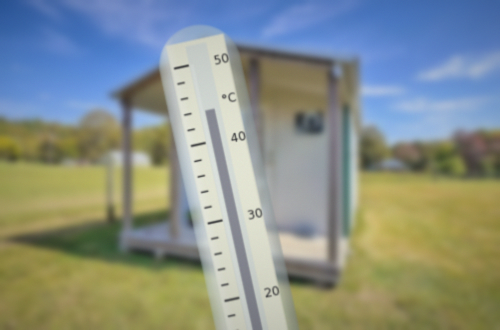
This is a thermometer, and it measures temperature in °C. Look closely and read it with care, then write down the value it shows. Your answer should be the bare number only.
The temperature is 44
